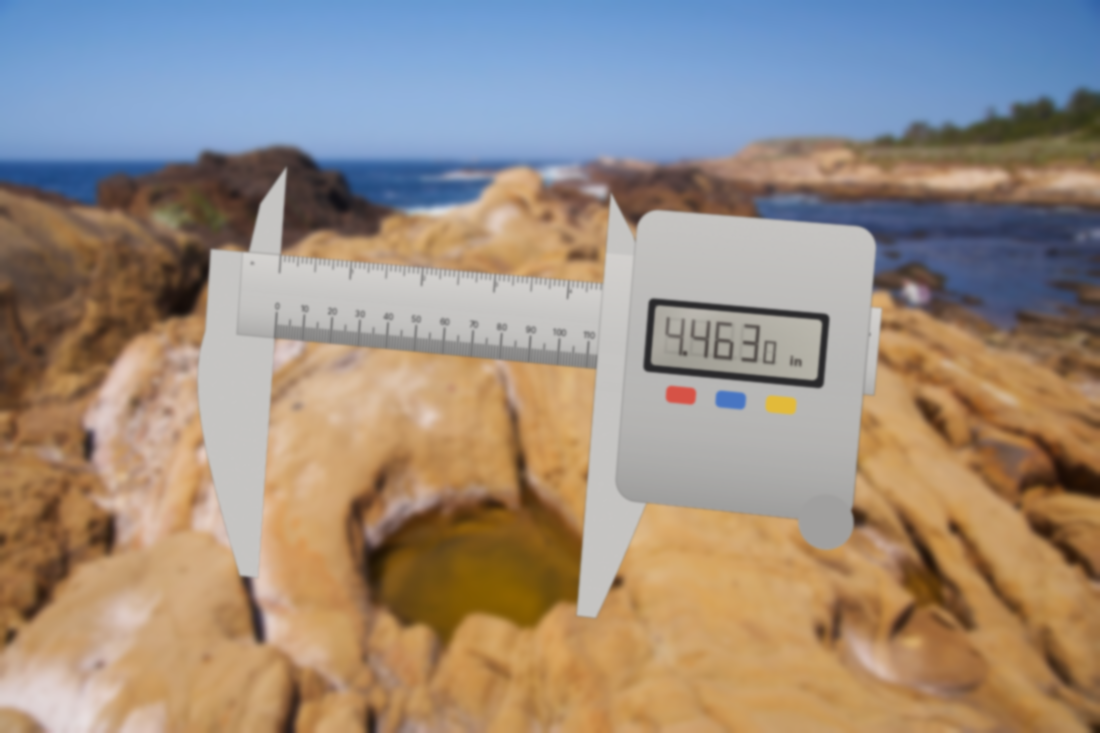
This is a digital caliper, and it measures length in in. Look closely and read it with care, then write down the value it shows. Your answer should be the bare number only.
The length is 4.4630
